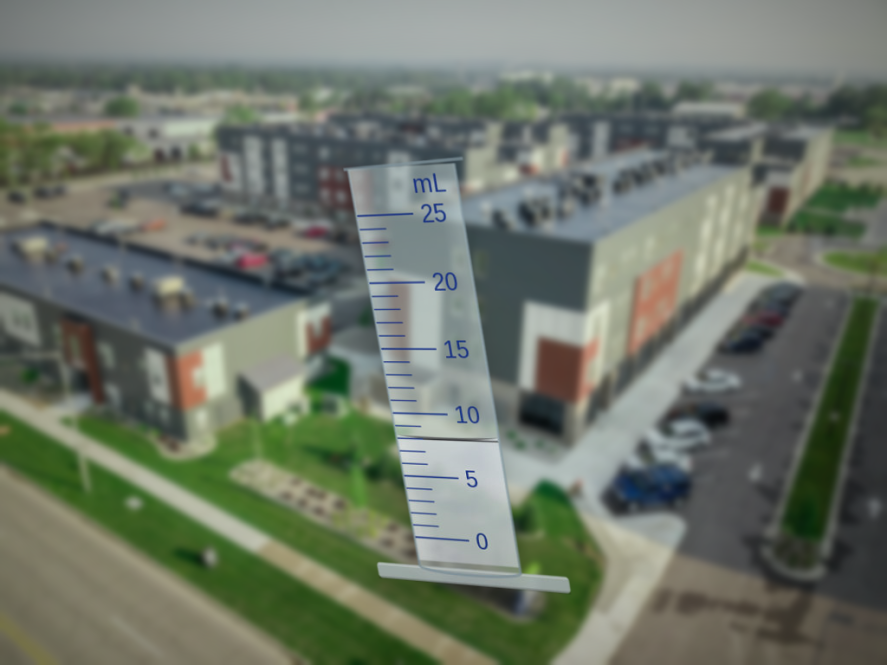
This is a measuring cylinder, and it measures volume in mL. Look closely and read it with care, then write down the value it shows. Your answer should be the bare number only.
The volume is 8
